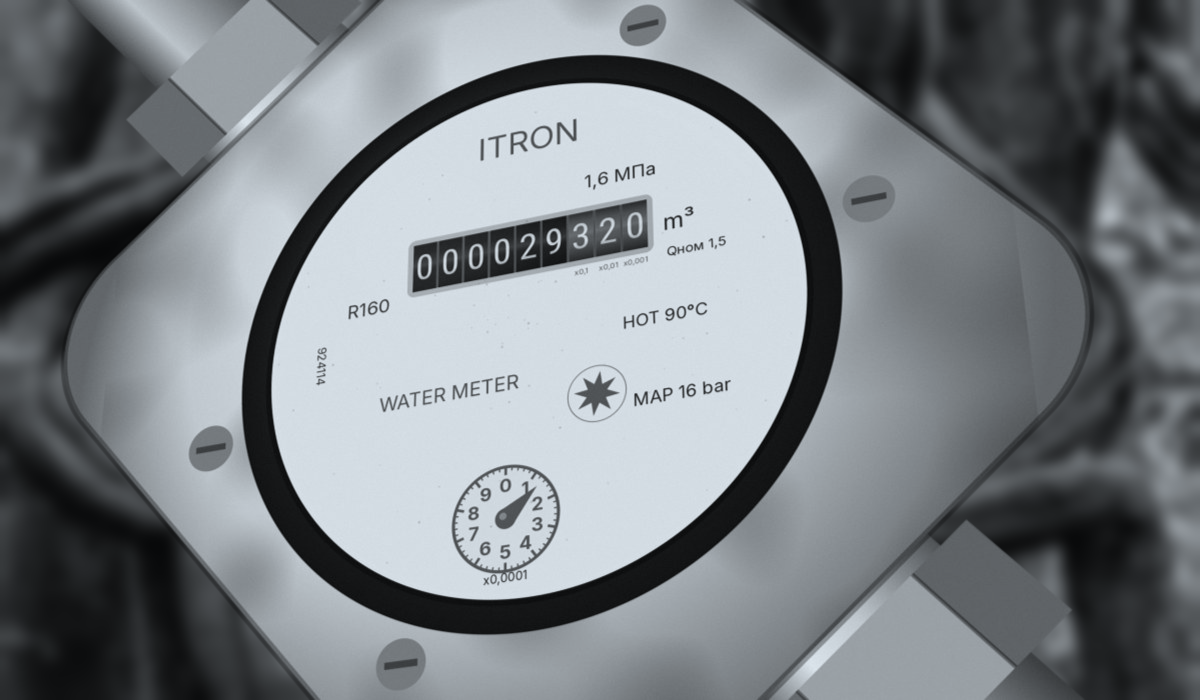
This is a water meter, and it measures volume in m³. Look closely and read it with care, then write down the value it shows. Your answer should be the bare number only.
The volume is 29.3201
